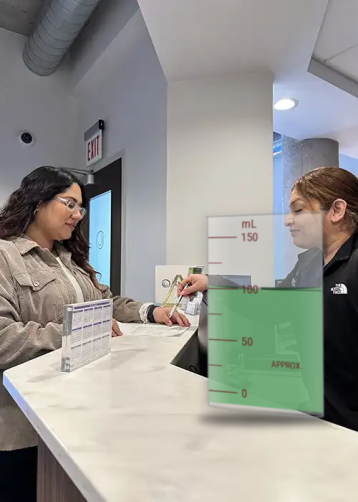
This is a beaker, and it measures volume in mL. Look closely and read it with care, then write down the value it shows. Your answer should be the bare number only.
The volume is 100
